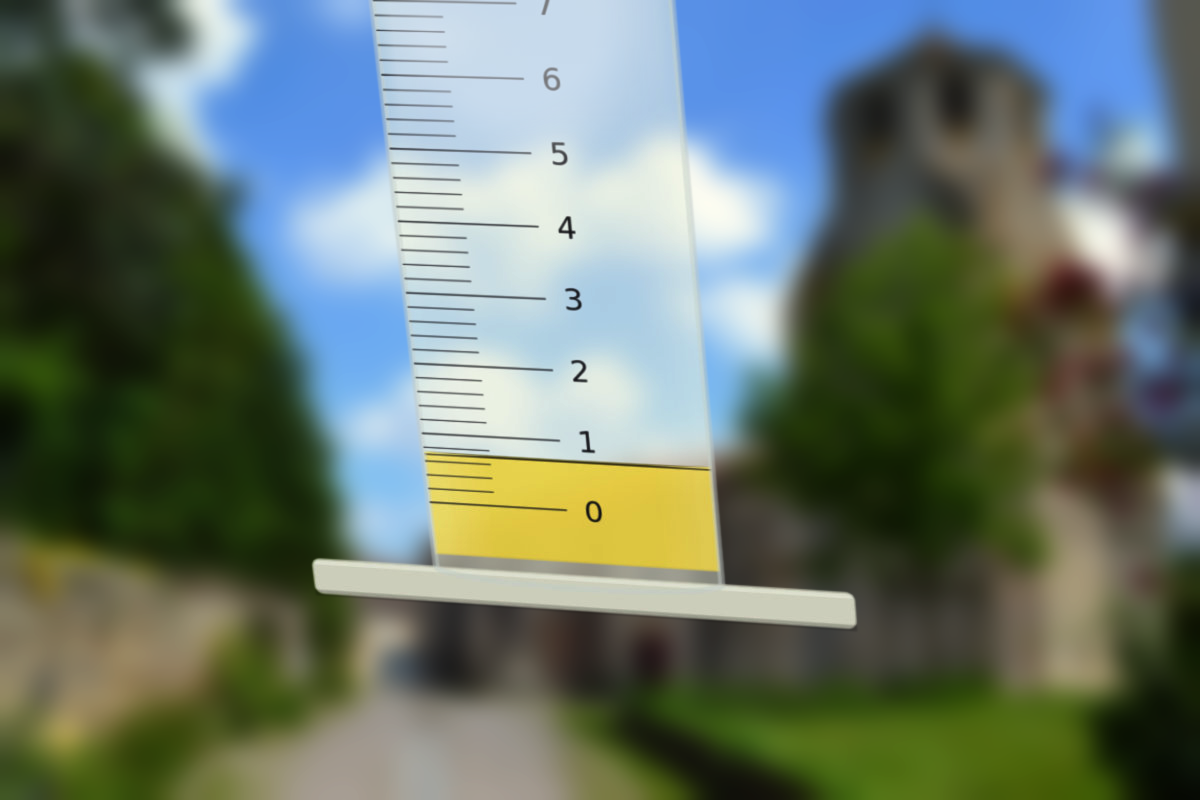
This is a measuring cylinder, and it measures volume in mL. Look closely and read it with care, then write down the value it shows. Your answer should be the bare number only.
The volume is 0.7
